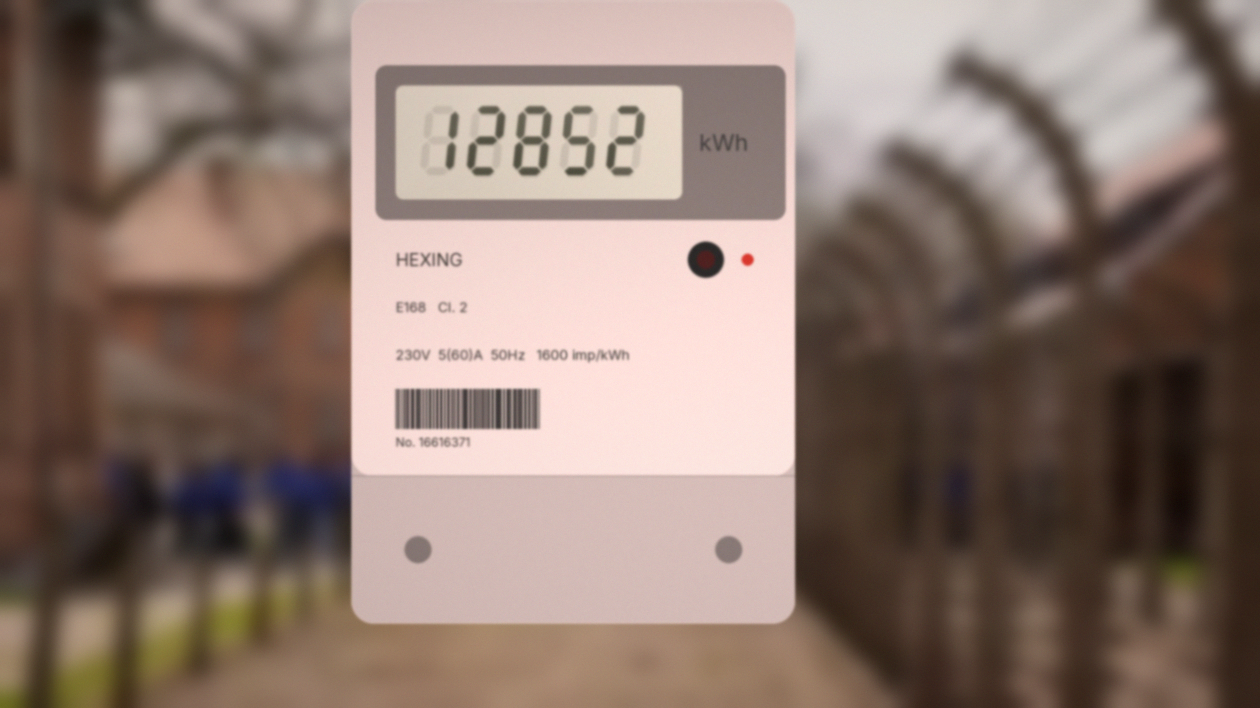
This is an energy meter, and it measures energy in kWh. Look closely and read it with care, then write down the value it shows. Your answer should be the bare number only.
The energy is 12852
